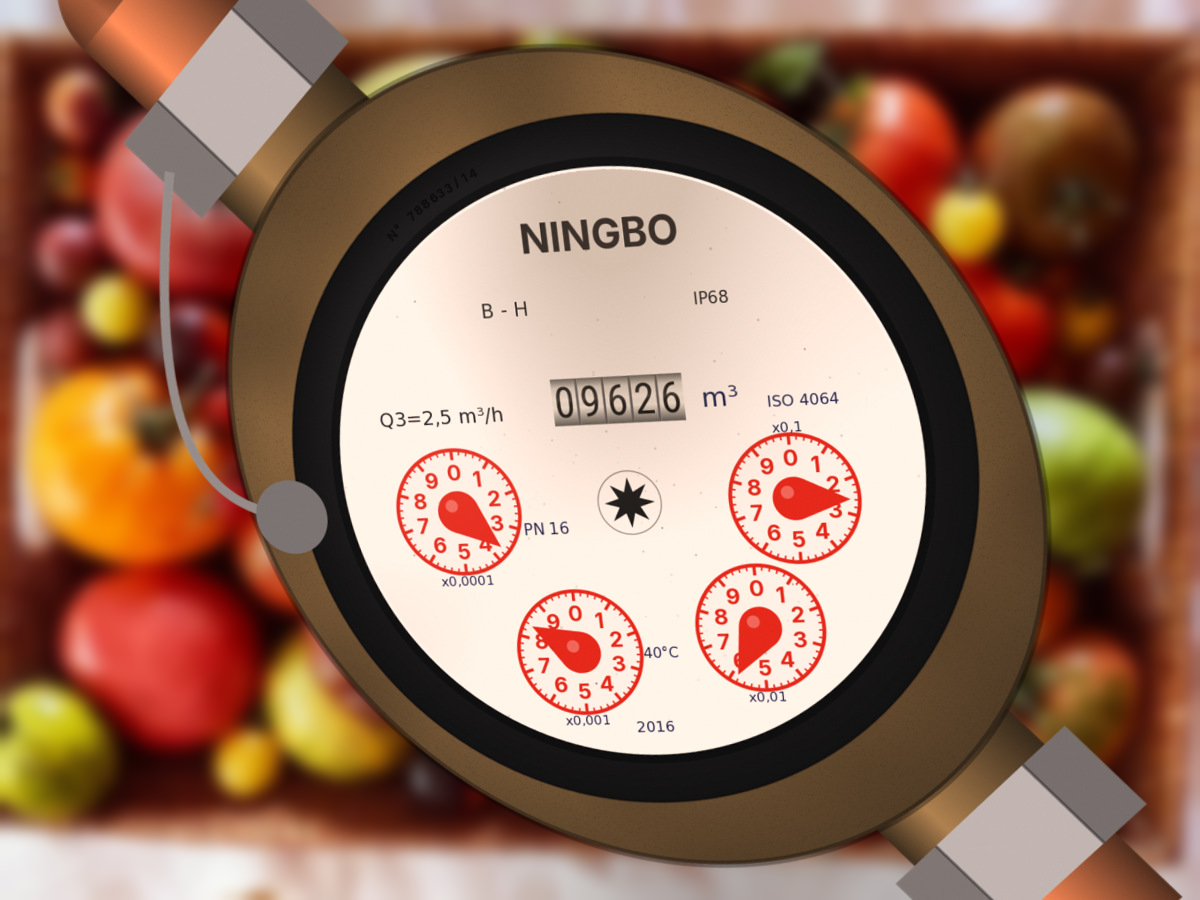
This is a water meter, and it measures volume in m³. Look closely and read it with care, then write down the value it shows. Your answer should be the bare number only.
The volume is 9626.2583
